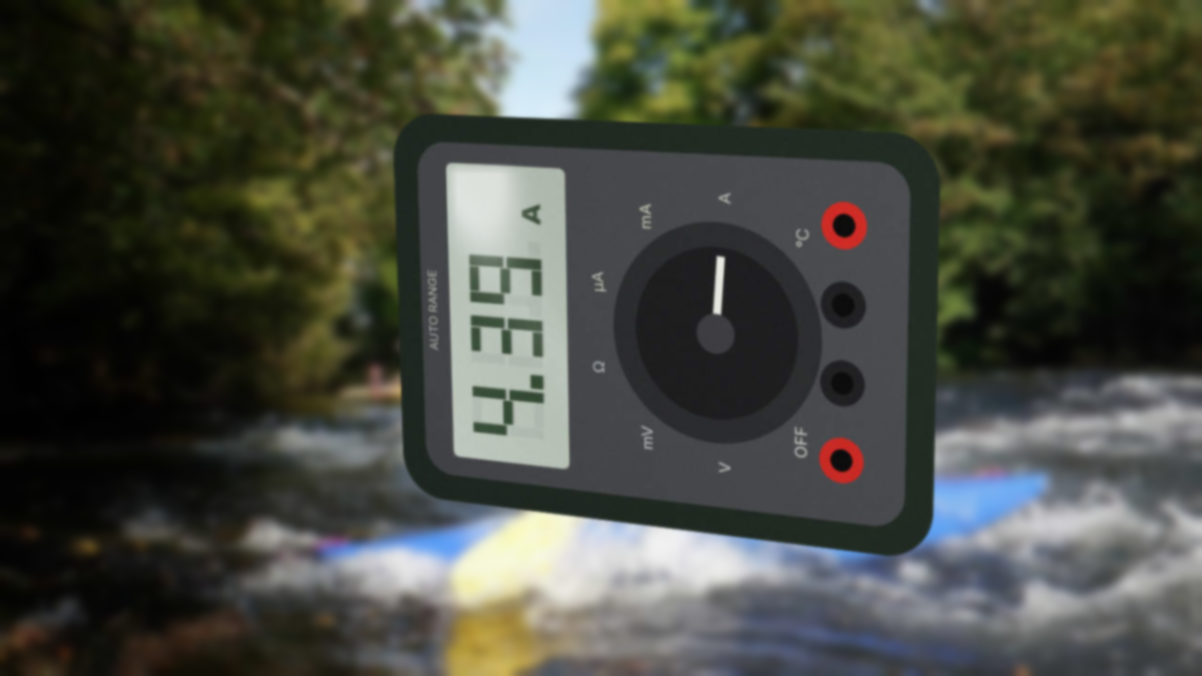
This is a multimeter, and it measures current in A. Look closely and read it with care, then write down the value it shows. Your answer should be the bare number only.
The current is 4.39
